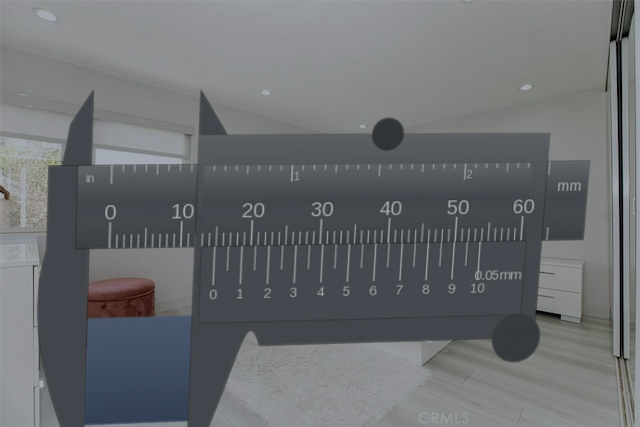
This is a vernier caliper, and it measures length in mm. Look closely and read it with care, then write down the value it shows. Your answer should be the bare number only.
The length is 14.8
